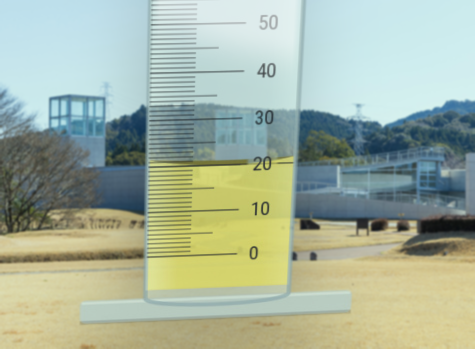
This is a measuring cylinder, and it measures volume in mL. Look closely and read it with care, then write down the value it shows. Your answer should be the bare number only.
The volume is 20
